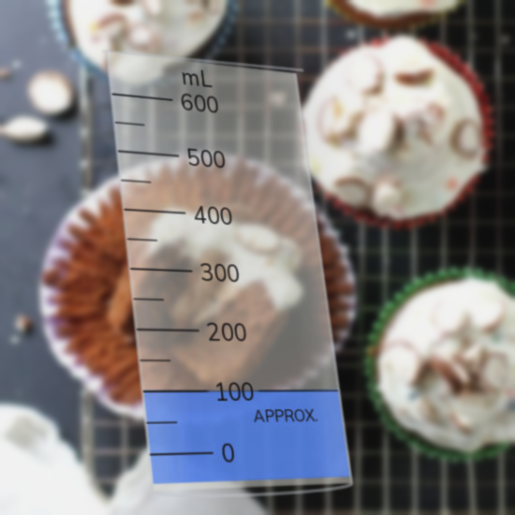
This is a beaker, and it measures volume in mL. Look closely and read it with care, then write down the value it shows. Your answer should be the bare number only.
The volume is 100
